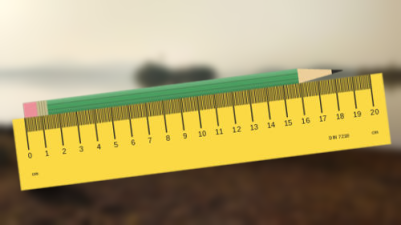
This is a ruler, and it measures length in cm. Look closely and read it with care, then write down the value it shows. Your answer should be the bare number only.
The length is 18.5
